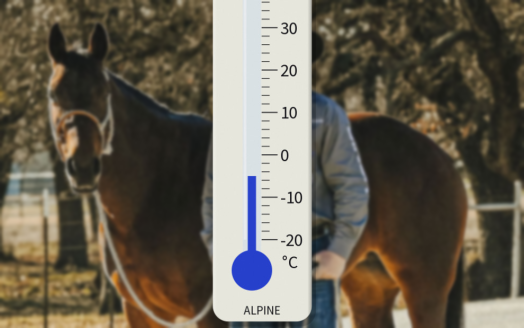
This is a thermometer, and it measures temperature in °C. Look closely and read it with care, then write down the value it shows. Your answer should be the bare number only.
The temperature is -5
